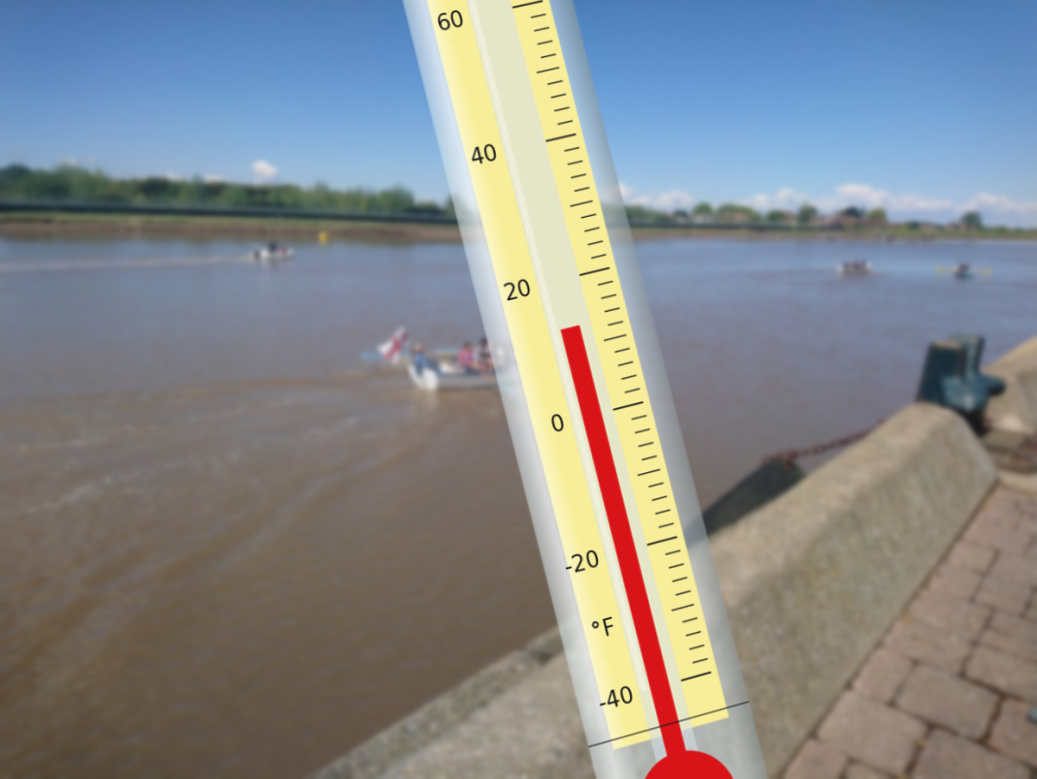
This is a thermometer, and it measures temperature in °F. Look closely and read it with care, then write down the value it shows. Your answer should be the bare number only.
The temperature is 13
